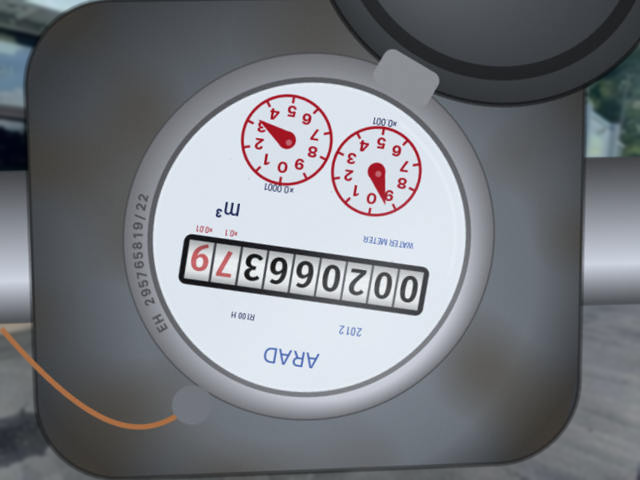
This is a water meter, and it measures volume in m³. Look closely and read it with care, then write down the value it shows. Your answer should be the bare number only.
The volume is 20663.7893
